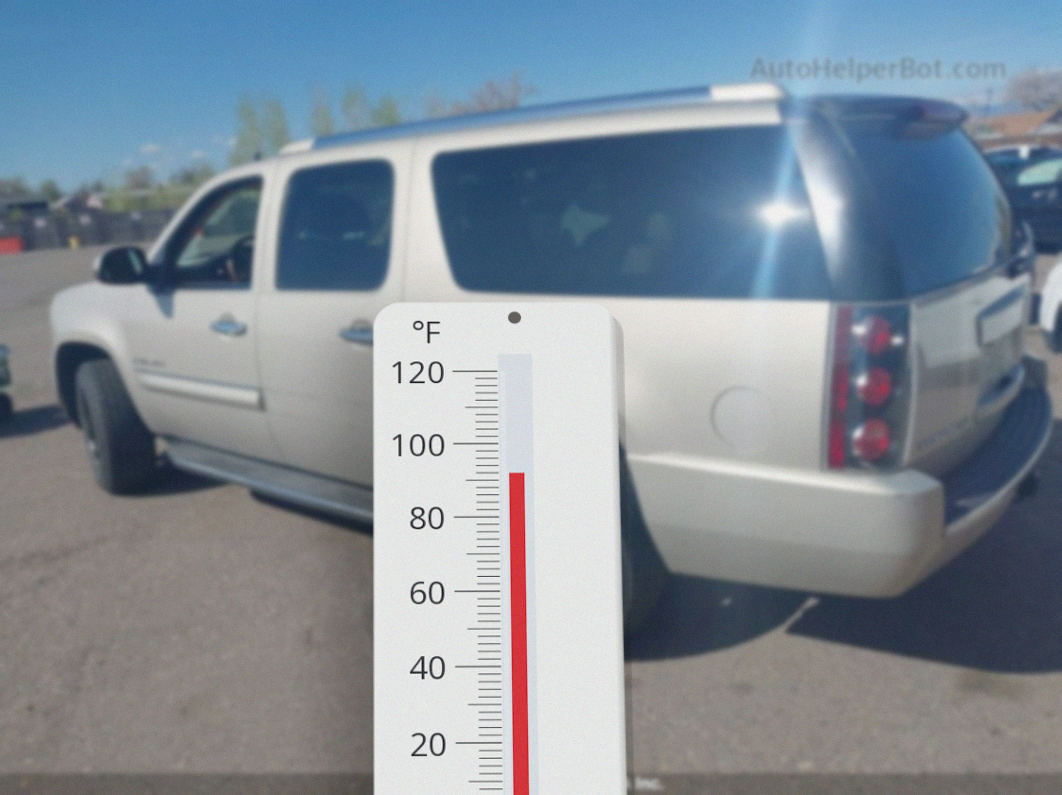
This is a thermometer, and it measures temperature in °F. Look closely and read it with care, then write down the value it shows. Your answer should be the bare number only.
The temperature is 92
